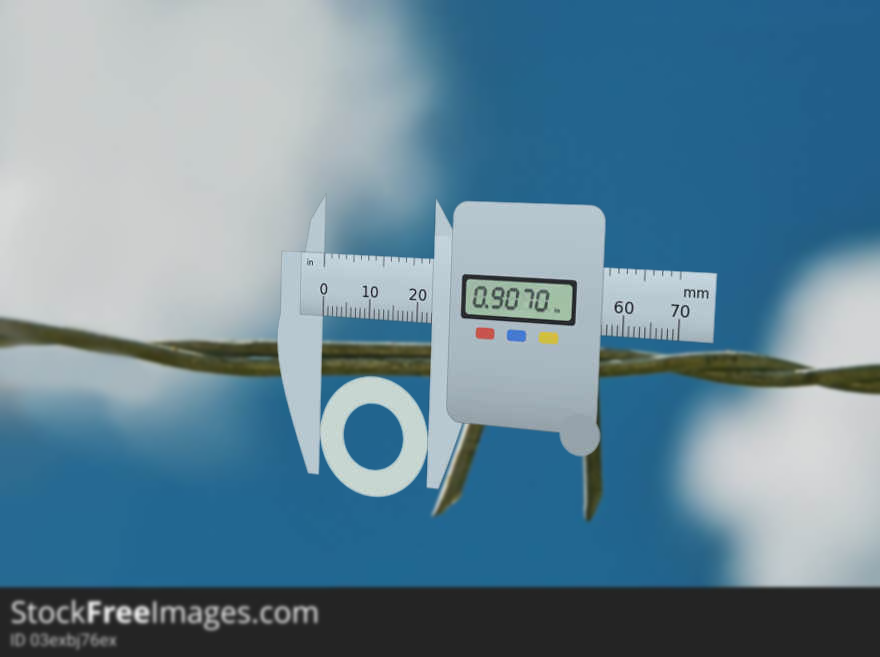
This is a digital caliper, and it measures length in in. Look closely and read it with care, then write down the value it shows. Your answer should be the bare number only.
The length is 0.9070
